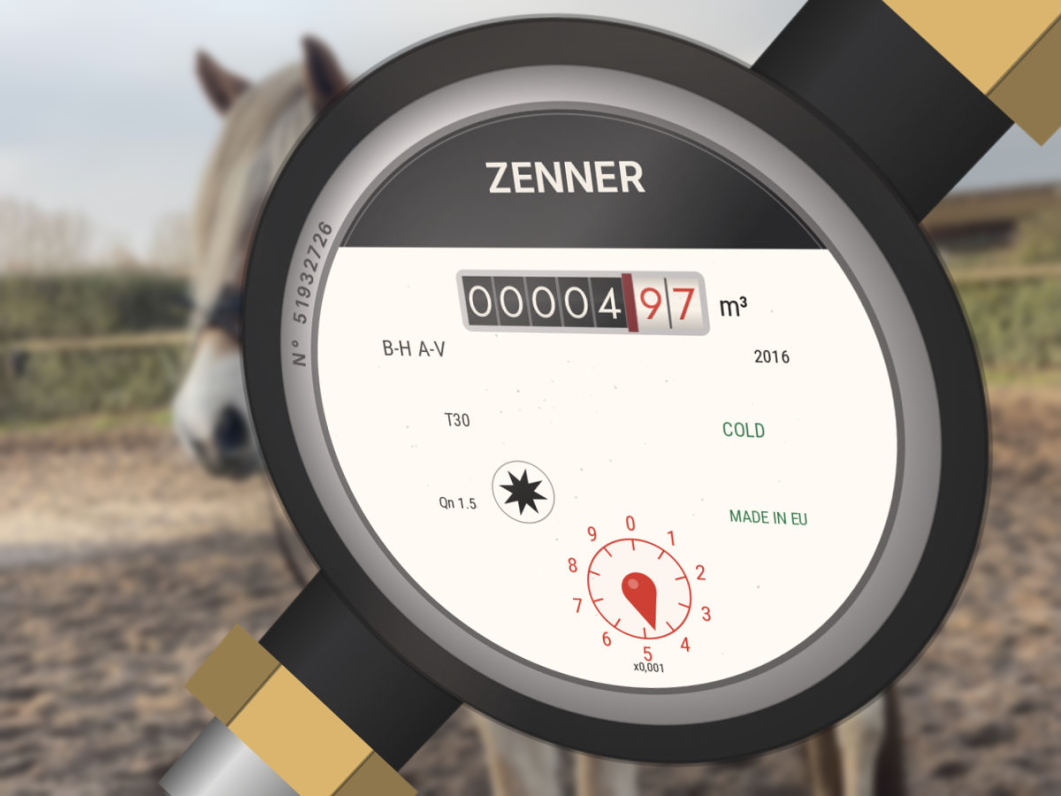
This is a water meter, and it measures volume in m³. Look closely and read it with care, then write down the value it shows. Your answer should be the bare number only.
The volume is 4.974
